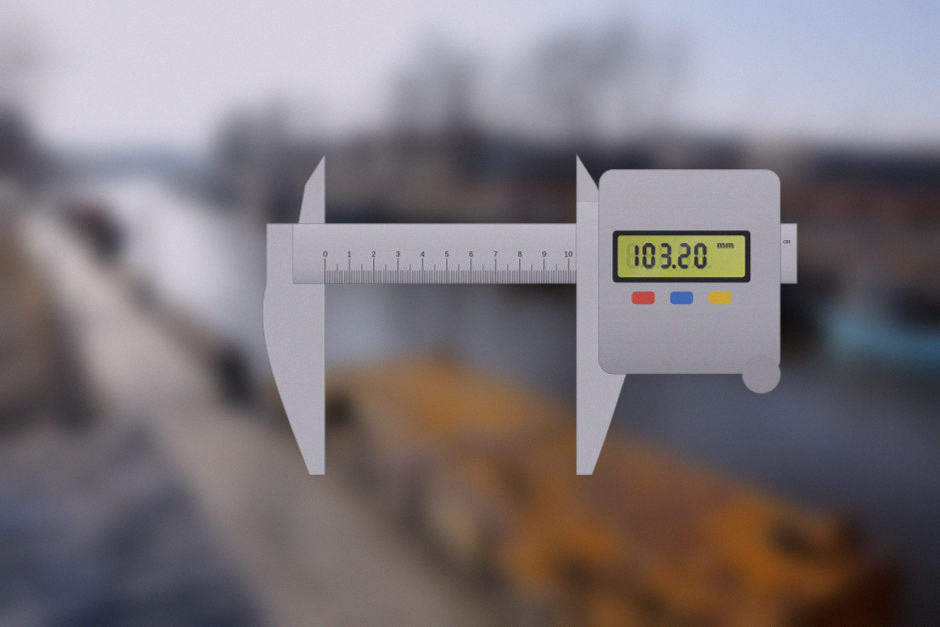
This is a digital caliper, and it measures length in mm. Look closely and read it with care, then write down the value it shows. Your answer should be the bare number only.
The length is 103.20
